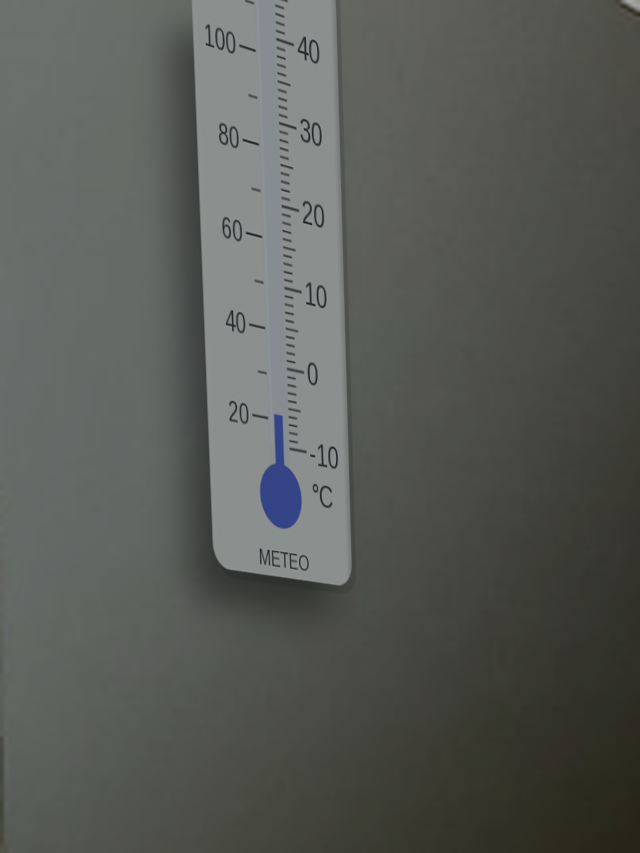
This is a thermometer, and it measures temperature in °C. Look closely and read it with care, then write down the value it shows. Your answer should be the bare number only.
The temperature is -6
